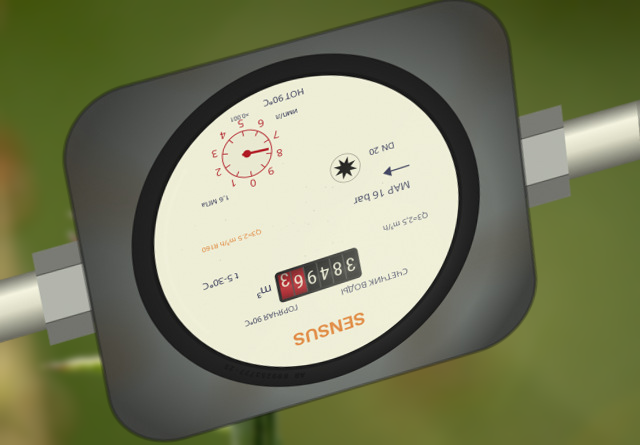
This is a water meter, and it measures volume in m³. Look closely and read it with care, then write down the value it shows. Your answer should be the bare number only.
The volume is 3849.627
